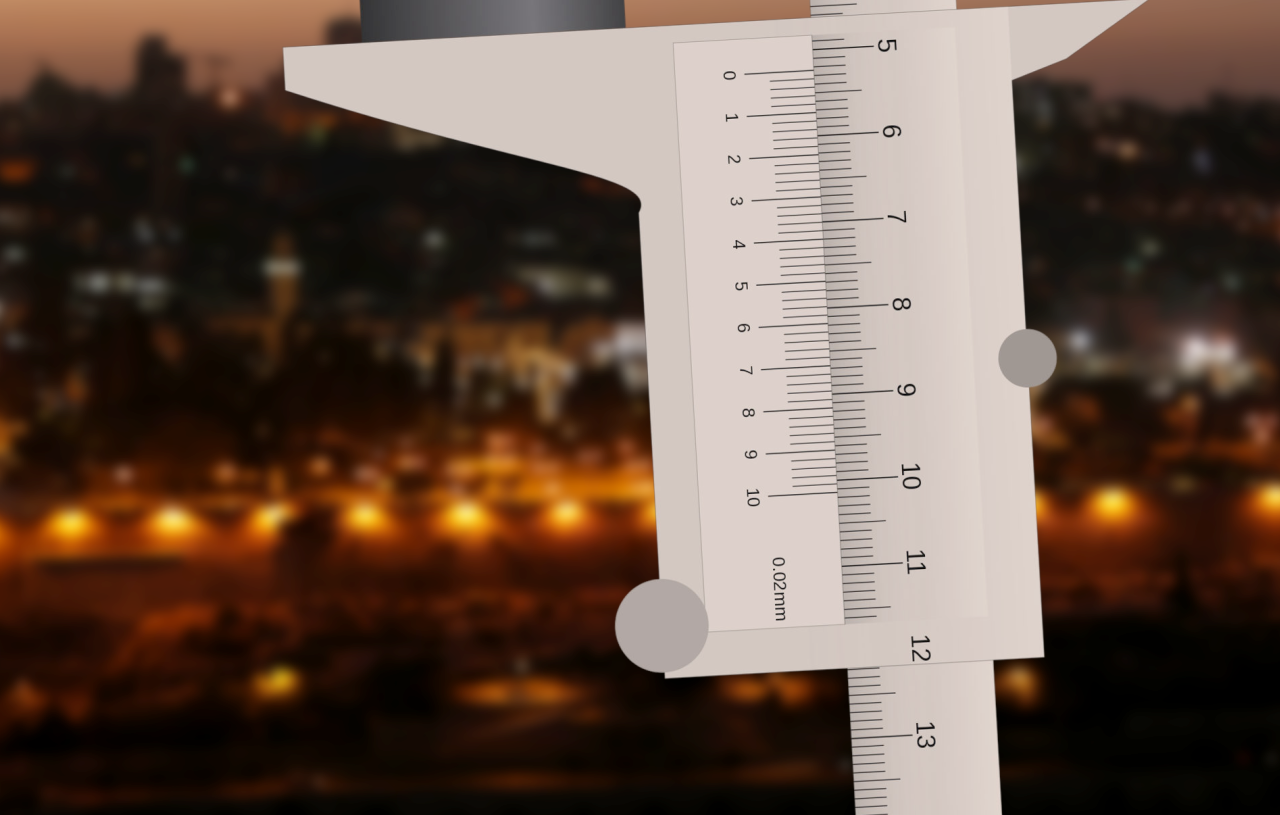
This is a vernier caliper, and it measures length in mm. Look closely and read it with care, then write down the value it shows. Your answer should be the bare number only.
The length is 52.4
